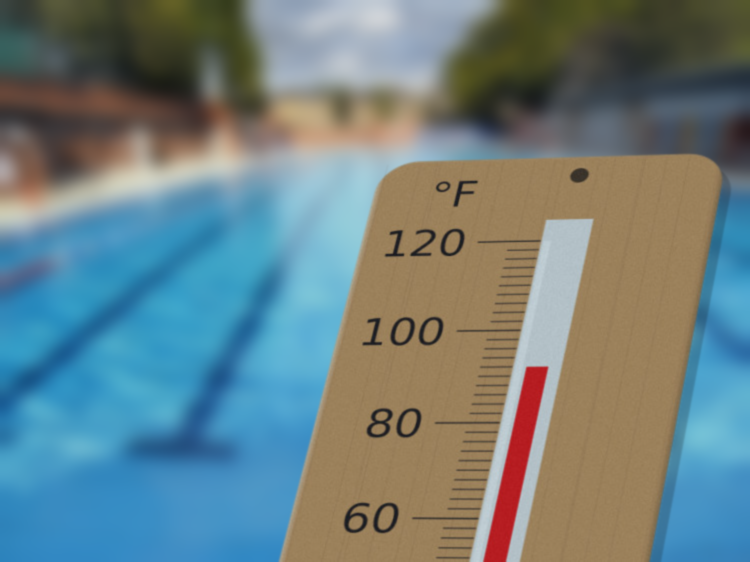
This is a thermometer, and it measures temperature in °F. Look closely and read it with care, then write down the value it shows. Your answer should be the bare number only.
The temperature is 92
